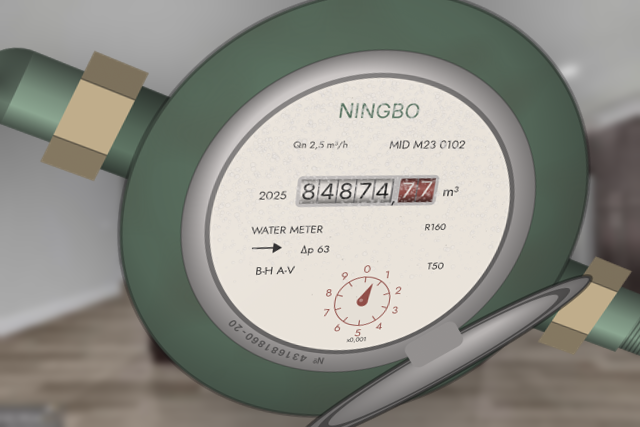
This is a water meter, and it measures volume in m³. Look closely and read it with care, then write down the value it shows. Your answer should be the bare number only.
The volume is 84874.770
